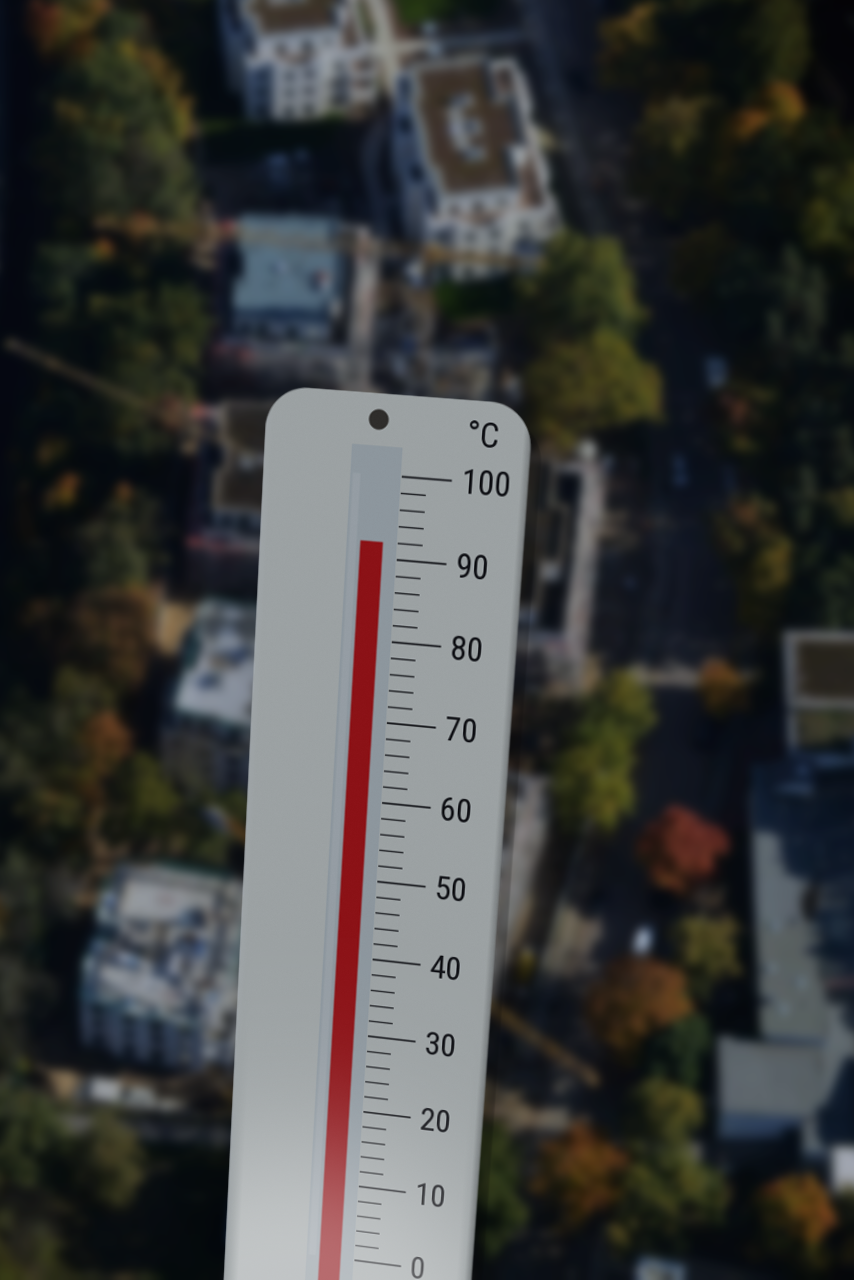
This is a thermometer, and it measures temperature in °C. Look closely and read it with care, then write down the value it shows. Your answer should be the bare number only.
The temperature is 92
